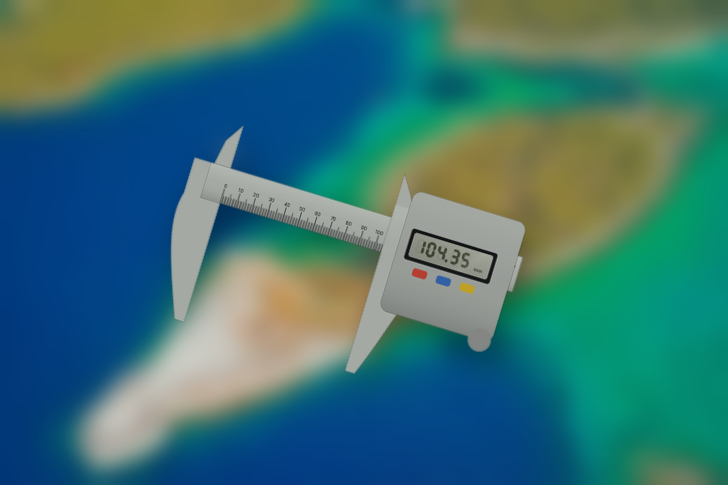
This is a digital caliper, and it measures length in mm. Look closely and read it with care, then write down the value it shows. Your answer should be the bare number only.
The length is 104.35
